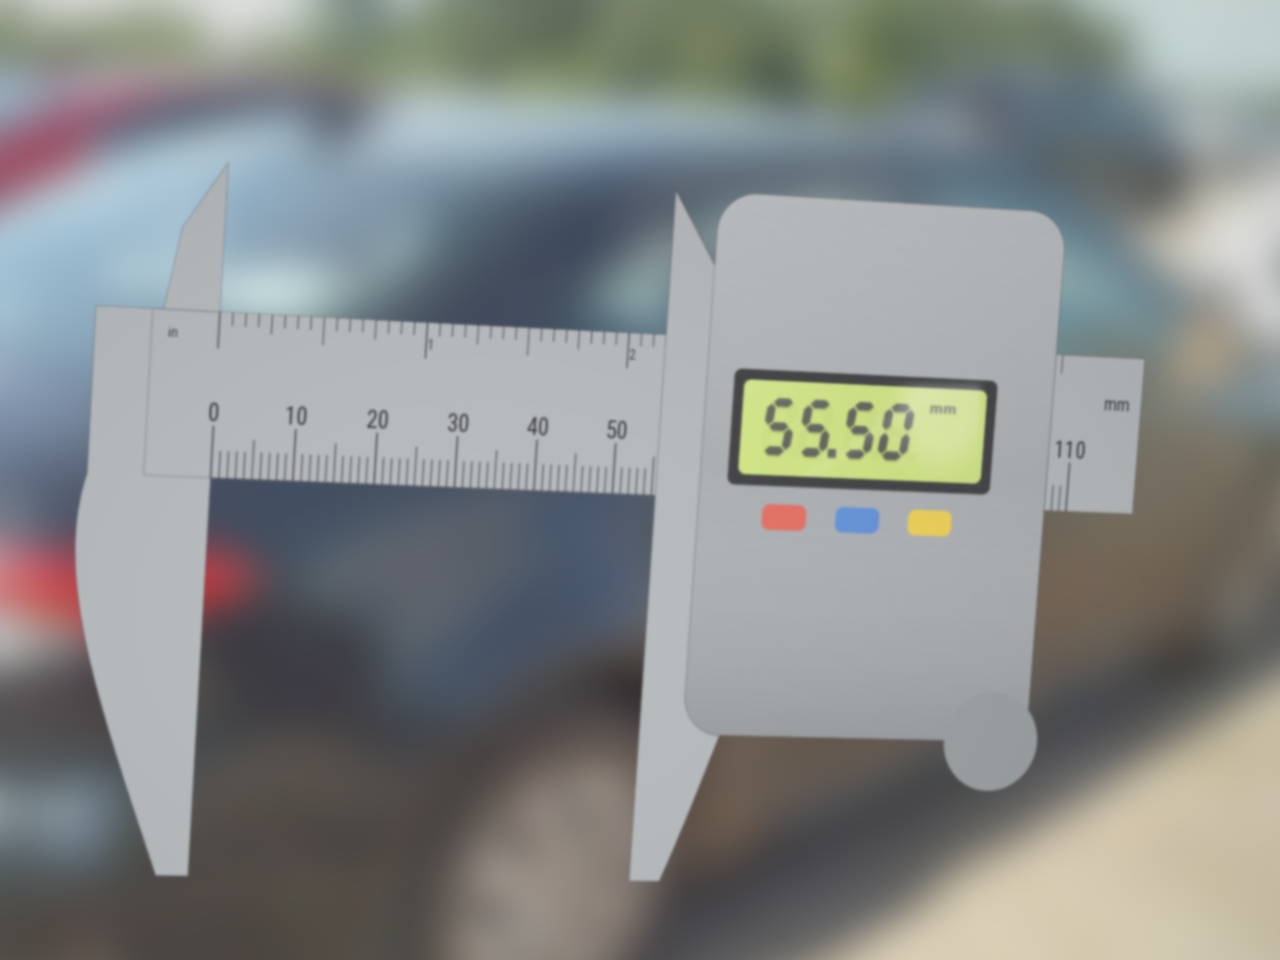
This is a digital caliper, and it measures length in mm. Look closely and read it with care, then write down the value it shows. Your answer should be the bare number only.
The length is 55.50
